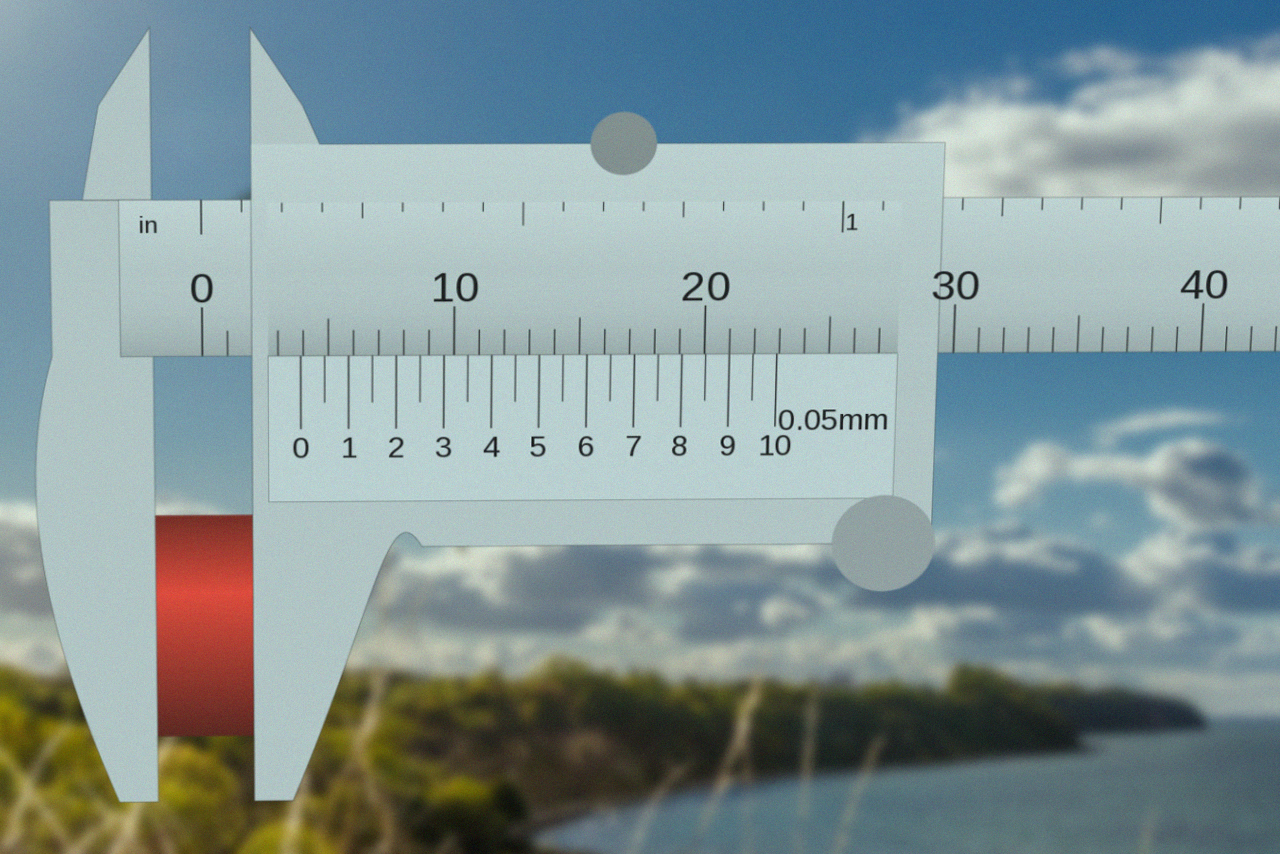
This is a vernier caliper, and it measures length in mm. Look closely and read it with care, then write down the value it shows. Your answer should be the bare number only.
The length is 3.90
